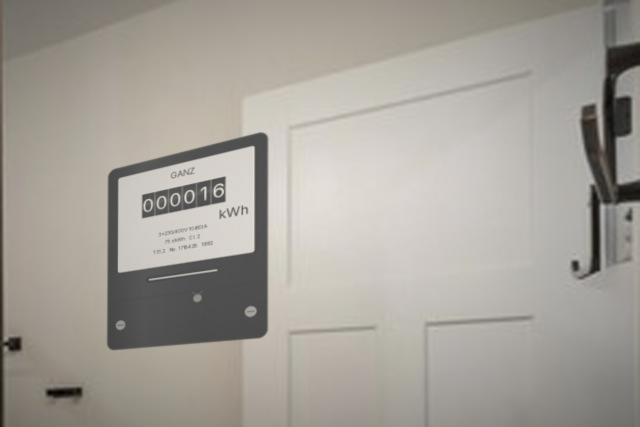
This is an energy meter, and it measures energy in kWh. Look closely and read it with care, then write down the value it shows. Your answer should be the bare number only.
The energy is 16
